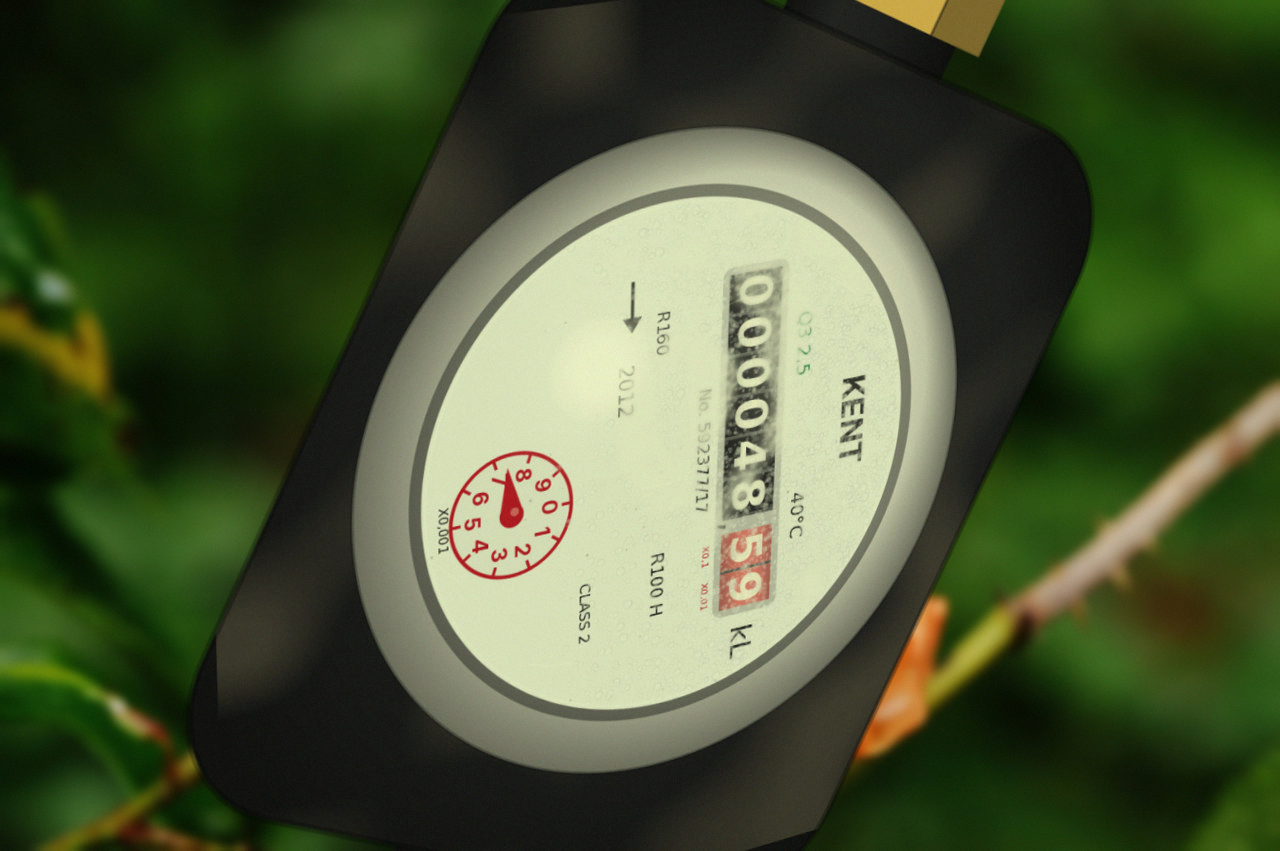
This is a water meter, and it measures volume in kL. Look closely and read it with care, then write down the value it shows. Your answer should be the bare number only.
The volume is 48.597
